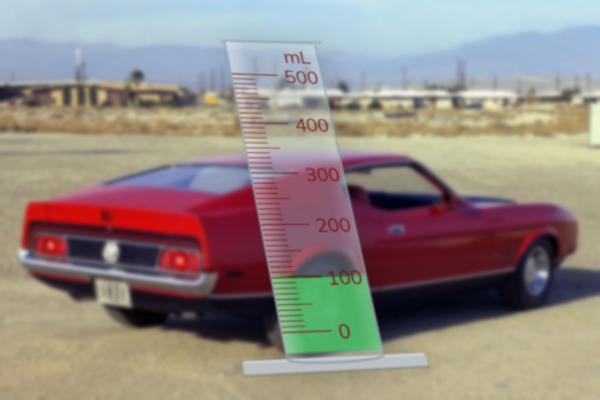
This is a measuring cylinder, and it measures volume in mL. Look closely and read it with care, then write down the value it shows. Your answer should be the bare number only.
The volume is 100
